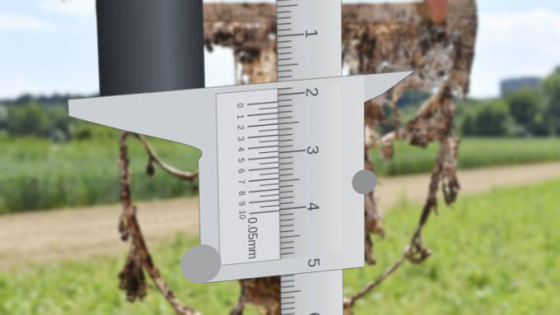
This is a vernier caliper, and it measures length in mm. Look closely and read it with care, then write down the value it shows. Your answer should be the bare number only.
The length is 21.2
